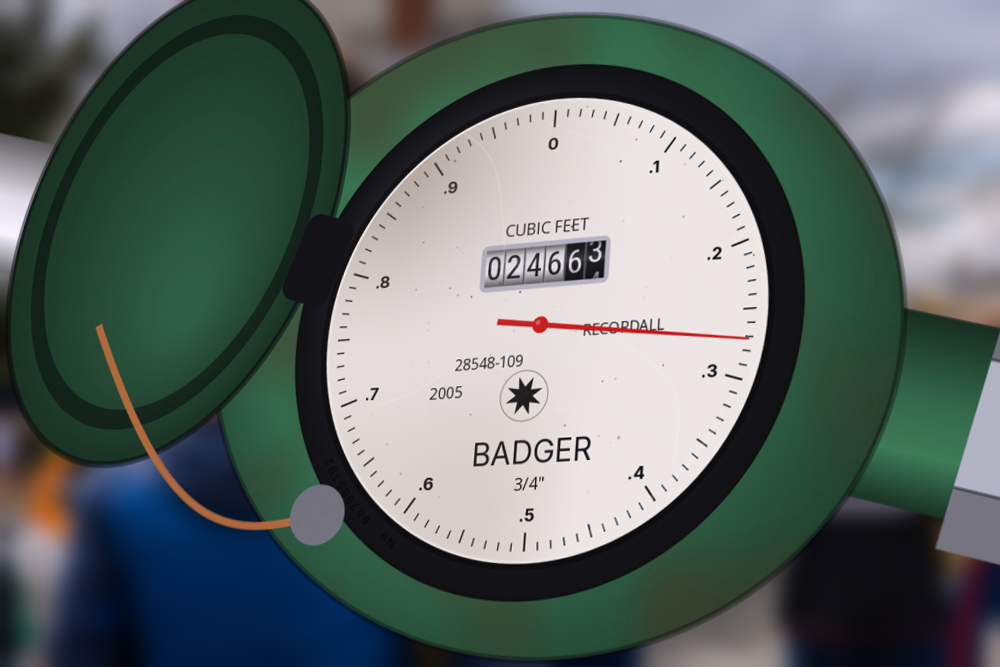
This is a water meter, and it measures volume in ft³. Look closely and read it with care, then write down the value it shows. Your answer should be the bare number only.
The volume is 24663.27
